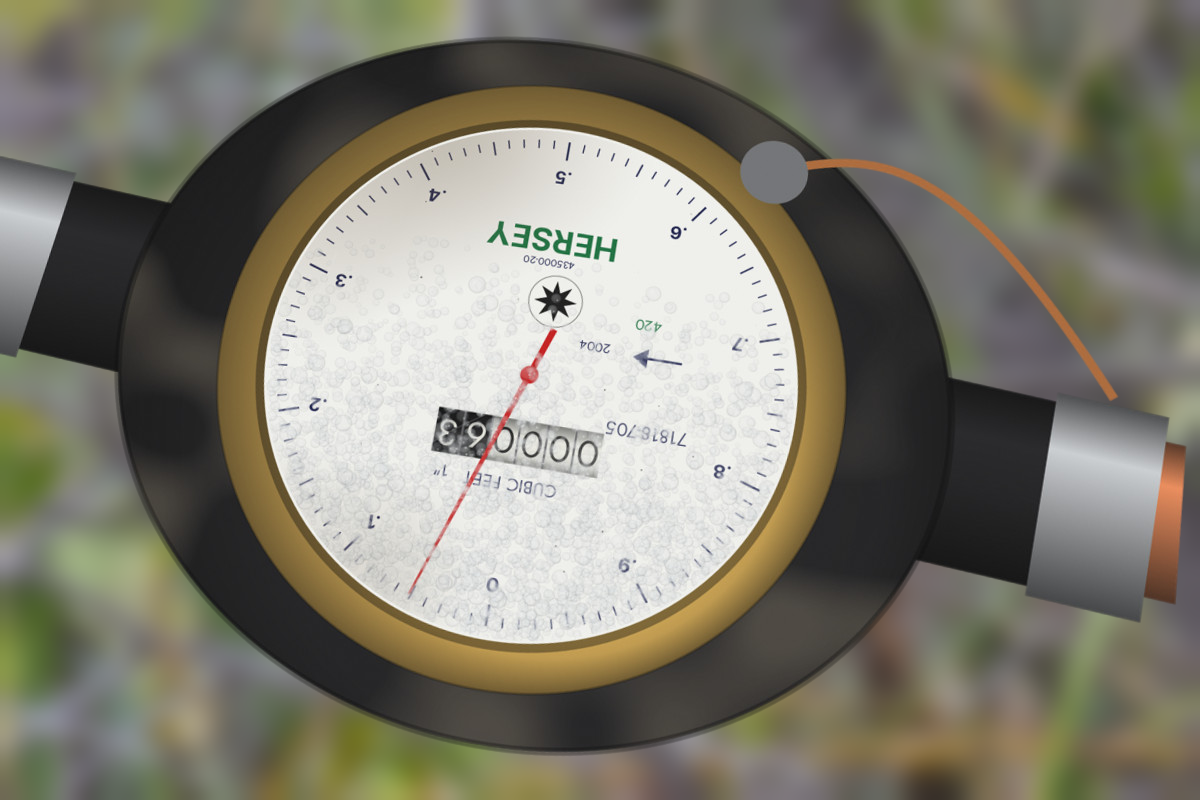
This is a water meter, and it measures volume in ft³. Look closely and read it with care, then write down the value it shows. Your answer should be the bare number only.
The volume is 63.05
